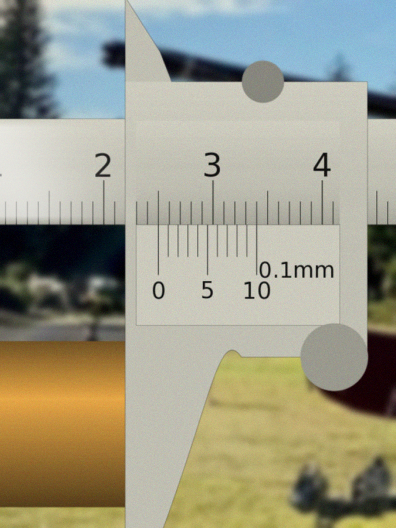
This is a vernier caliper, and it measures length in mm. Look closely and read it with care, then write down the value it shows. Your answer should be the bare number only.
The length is 25.0
